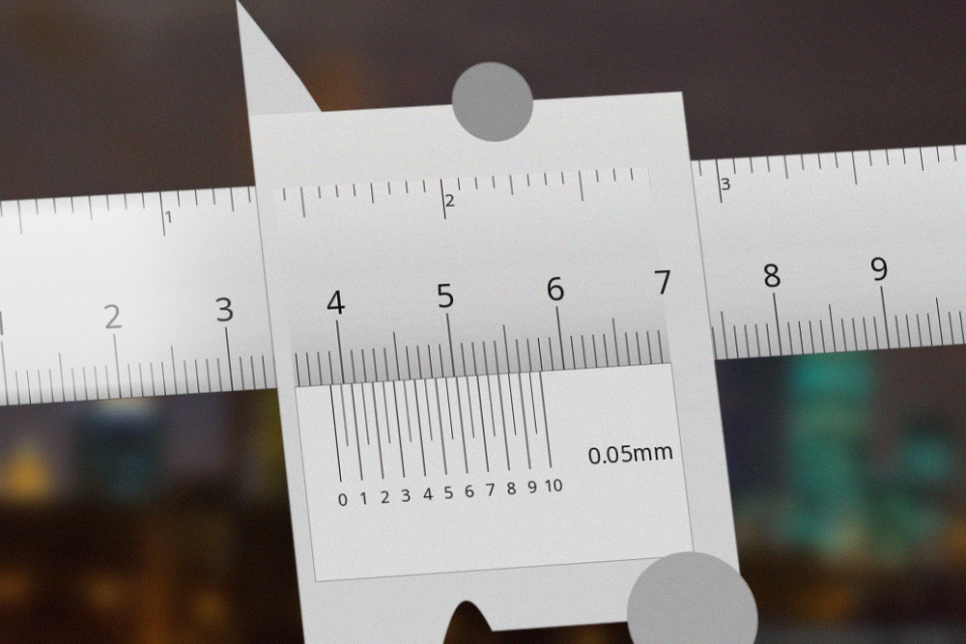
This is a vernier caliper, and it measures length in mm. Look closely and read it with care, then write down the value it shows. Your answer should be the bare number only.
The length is 38.8
